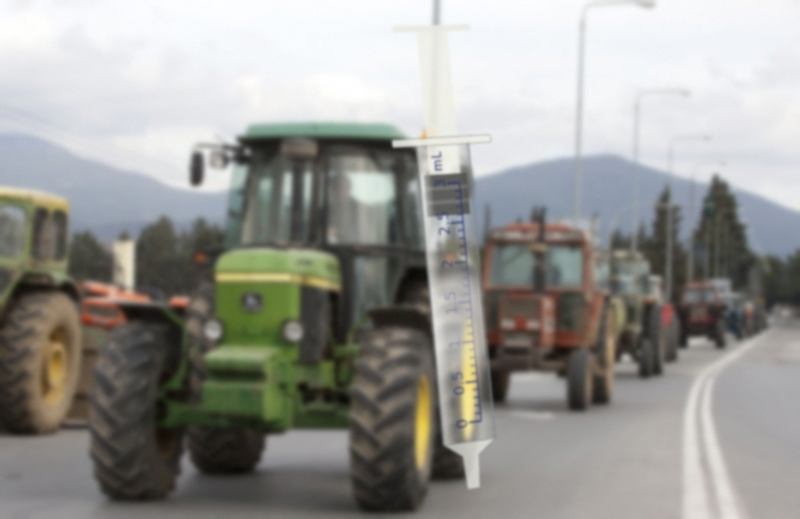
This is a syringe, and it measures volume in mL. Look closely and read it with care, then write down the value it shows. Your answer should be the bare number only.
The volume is 2.6
